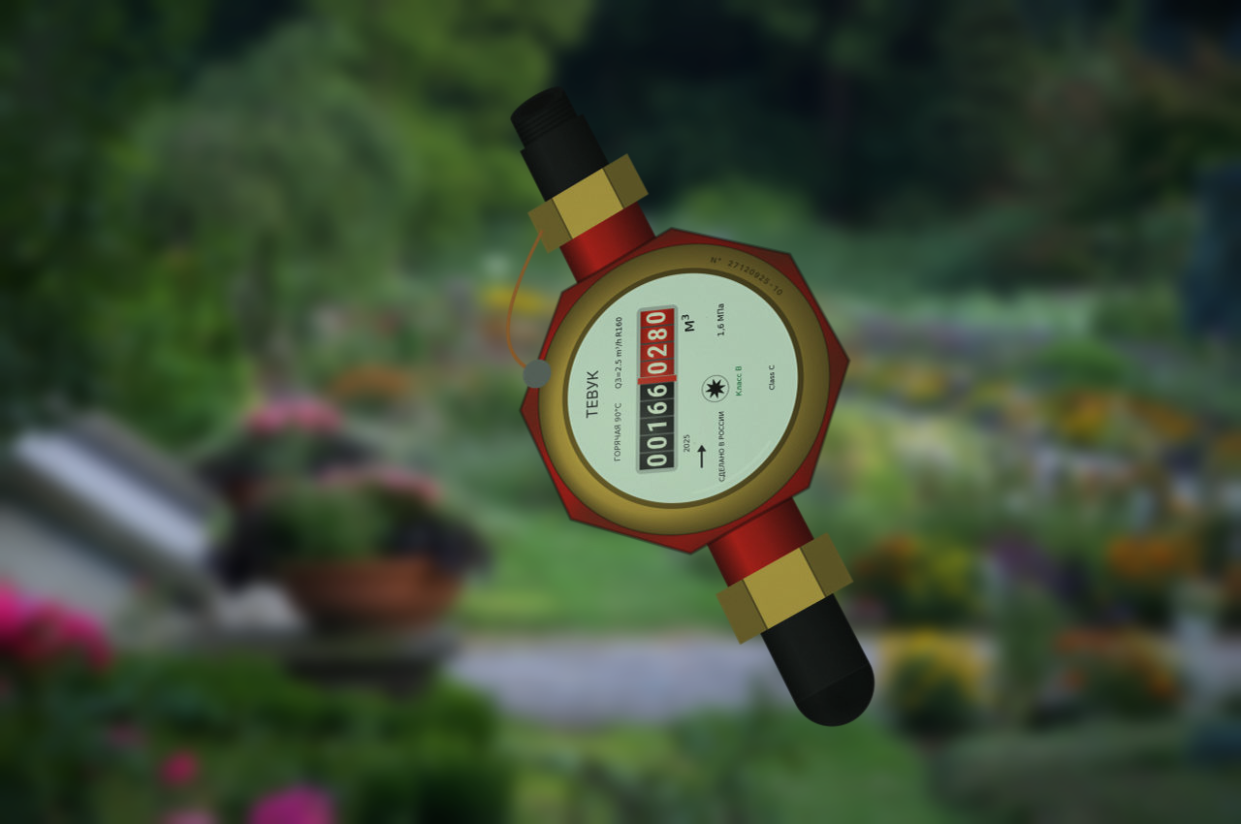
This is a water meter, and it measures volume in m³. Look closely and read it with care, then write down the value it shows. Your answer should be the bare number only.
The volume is 166.0280
